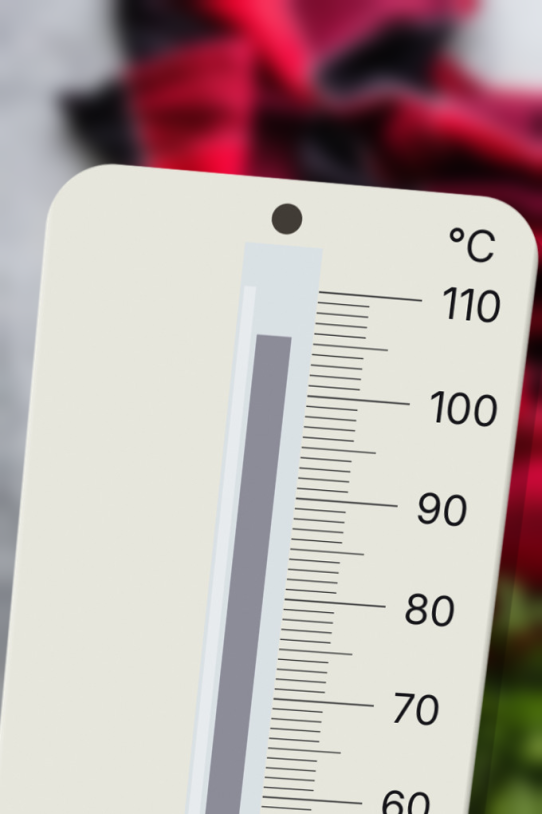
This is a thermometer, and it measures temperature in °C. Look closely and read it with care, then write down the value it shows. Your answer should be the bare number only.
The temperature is 105.5
